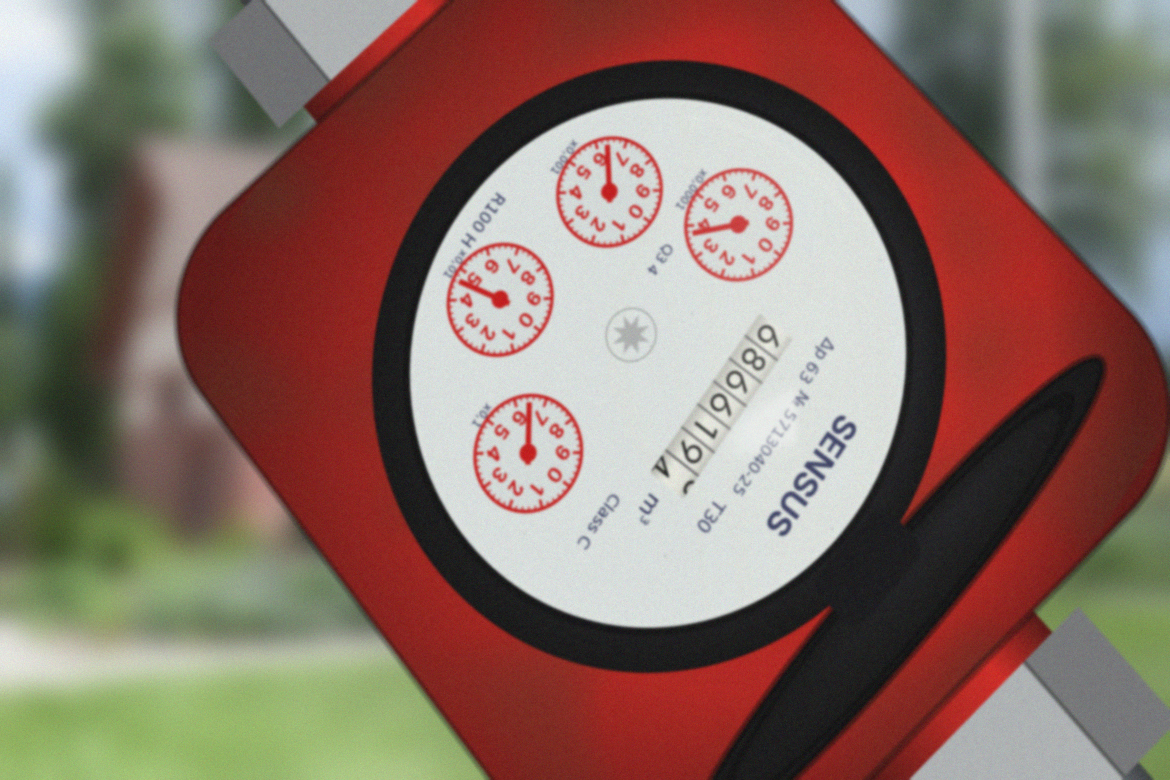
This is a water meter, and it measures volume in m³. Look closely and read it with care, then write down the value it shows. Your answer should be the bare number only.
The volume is 6866193.6463
